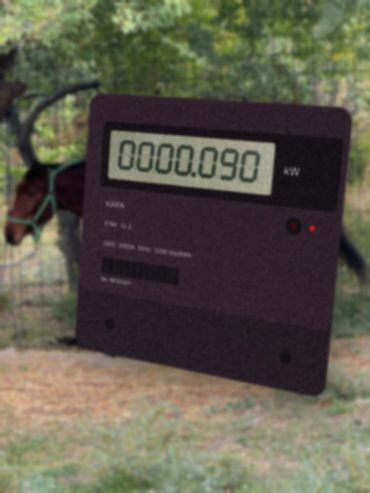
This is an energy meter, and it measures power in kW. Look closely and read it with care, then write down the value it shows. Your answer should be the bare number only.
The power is 0.090
